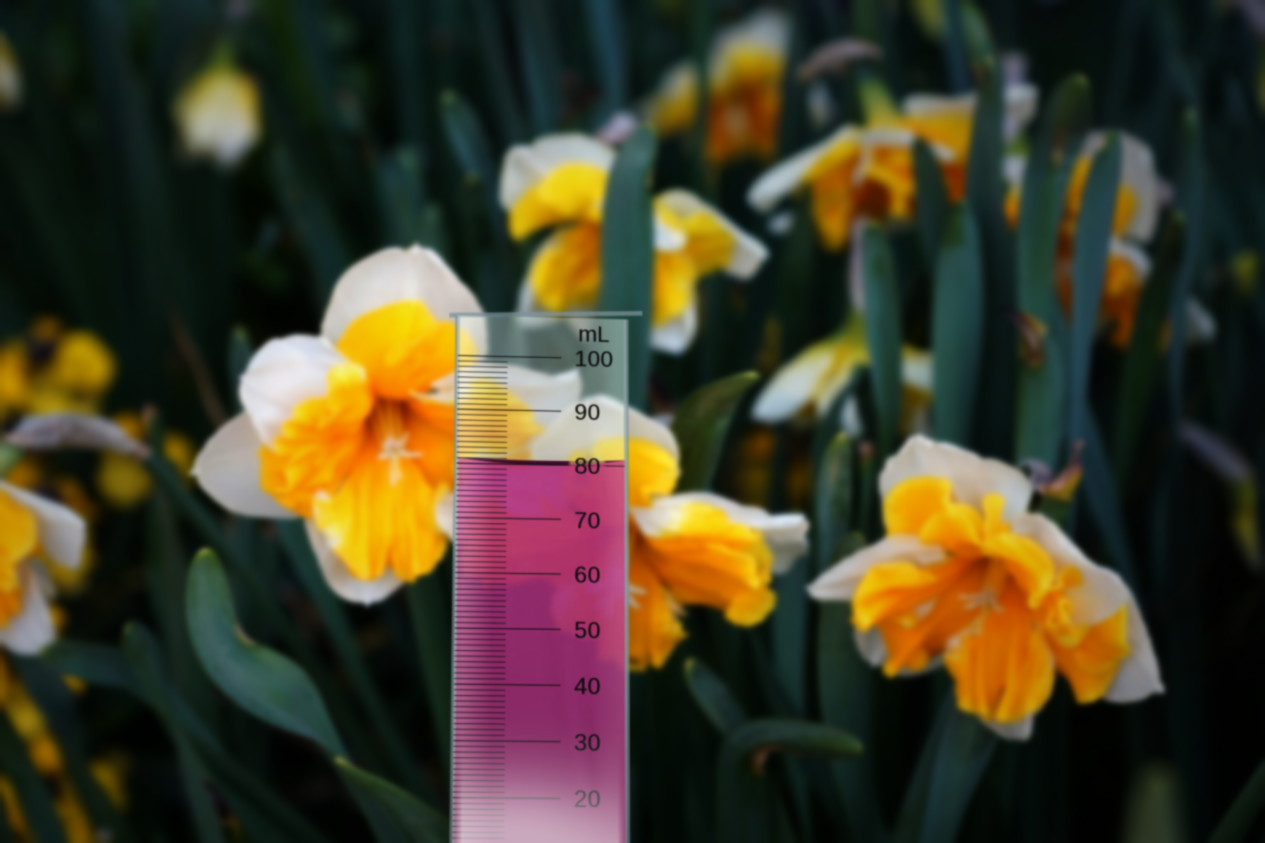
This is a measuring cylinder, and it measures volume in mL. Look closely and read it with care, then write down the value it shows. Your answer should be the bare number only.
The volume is 80
